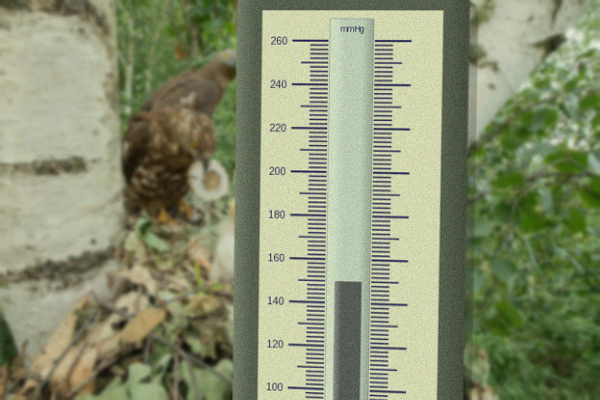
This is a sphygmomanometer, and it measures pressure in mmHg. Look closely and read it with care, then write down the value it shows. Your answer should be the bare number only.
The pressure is 150
